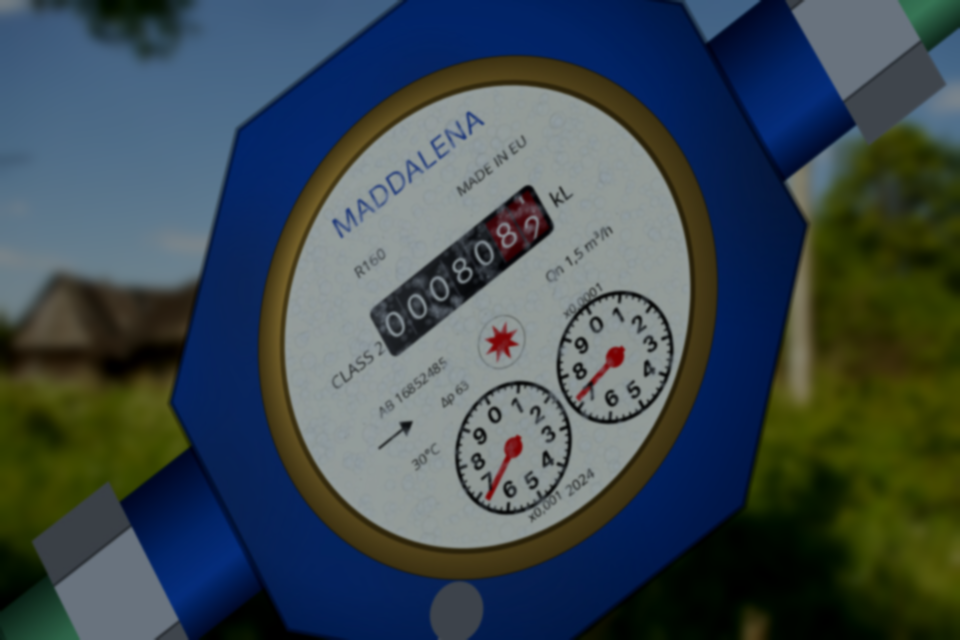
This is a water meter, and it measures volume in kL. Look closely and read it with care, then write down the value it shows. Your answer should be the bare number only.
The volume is 80.8167
